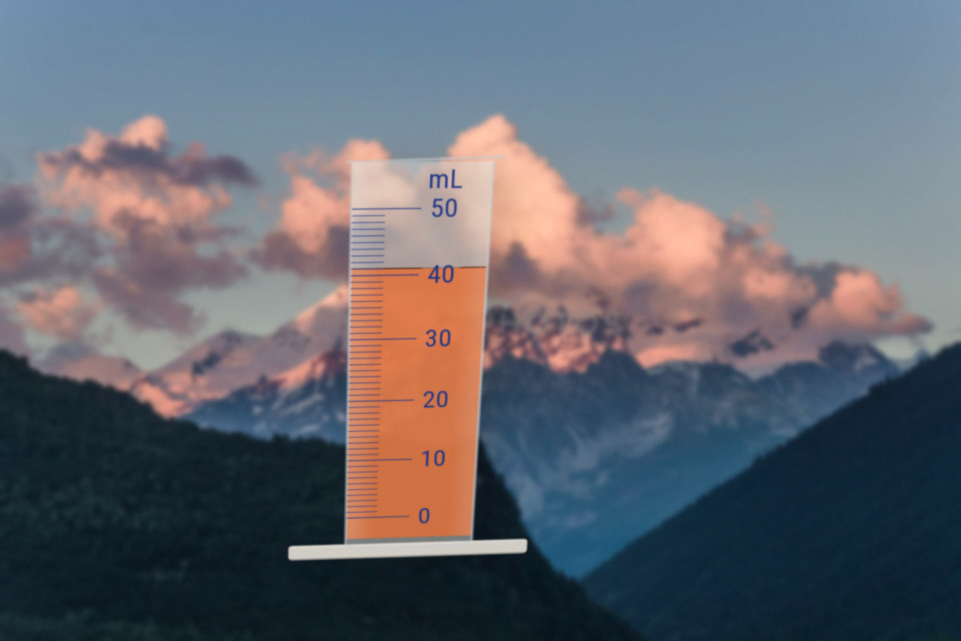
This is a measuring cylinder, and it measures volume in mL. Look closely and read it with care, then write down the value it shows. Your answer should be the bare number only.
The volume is 41
